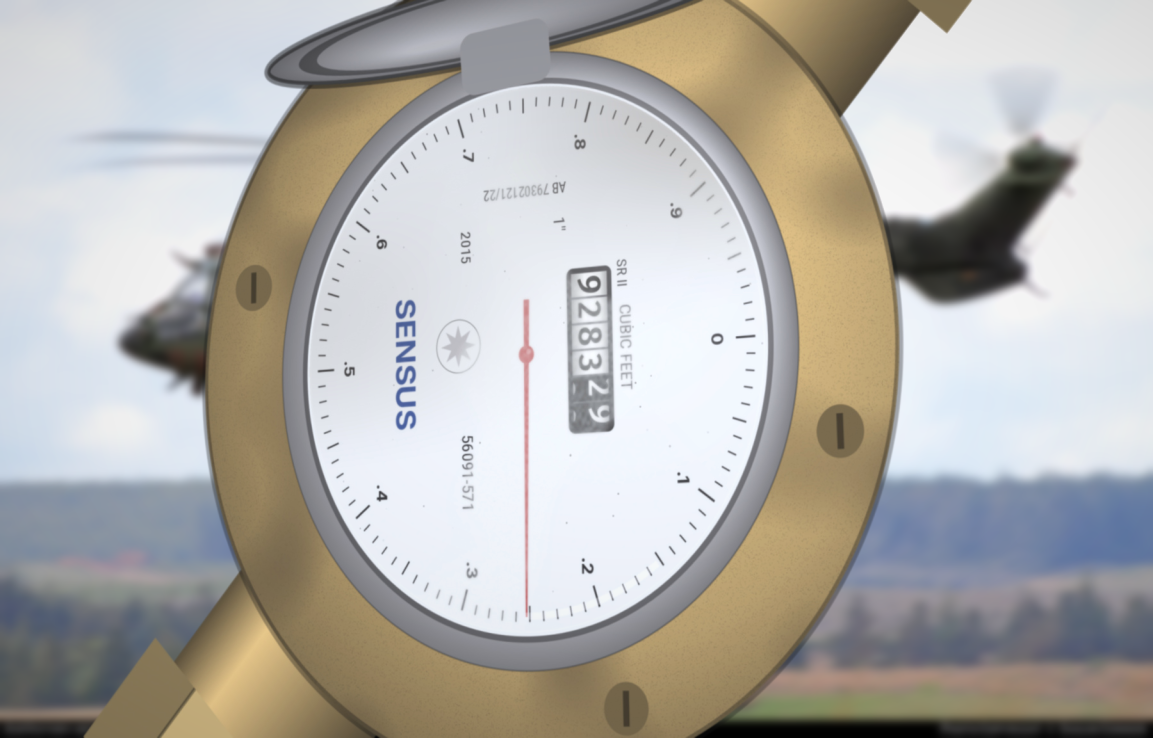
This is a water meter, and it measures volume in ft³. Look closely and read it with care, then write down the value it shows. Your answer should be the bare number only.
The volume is 928329.25
